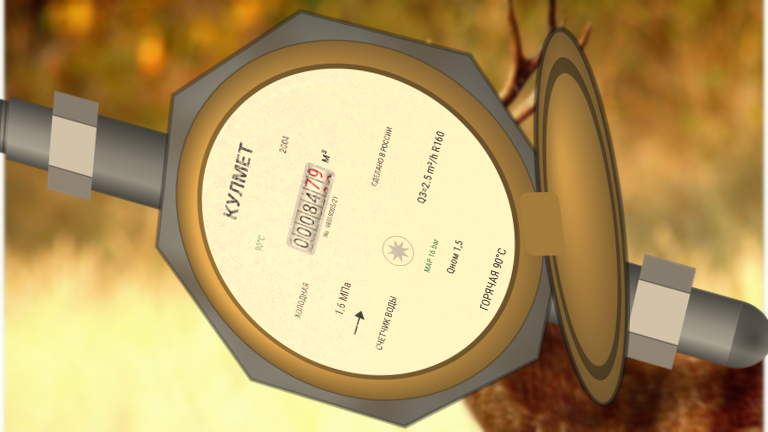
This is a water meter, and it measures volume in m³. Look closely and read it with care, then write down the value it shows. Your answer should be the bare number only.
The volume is 84.79
